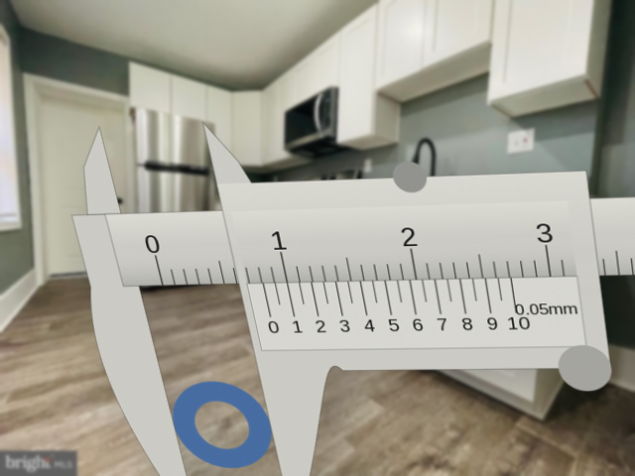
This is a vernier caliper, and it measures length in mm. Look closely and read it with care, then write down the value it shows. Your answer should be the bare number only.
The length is 8.1
